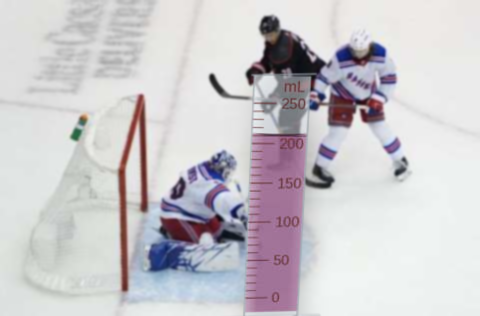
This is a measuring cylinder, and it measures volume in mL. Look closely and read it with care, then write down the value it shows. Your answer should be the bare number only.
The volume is 210
